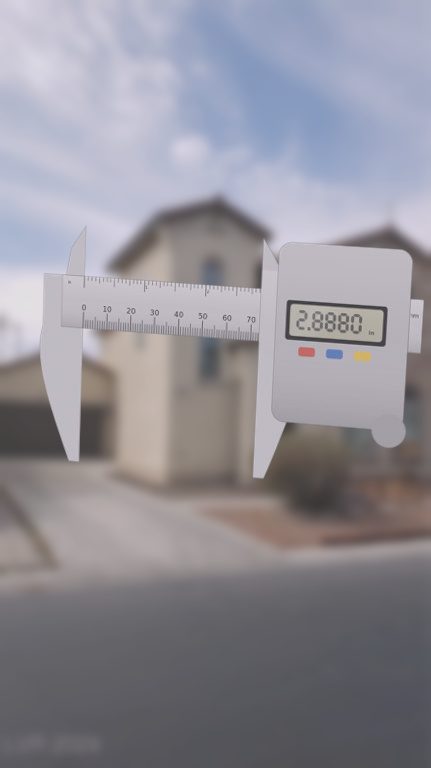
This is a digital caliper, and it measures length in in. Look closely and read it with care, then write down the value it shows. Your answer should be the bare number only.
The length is 2.8880
